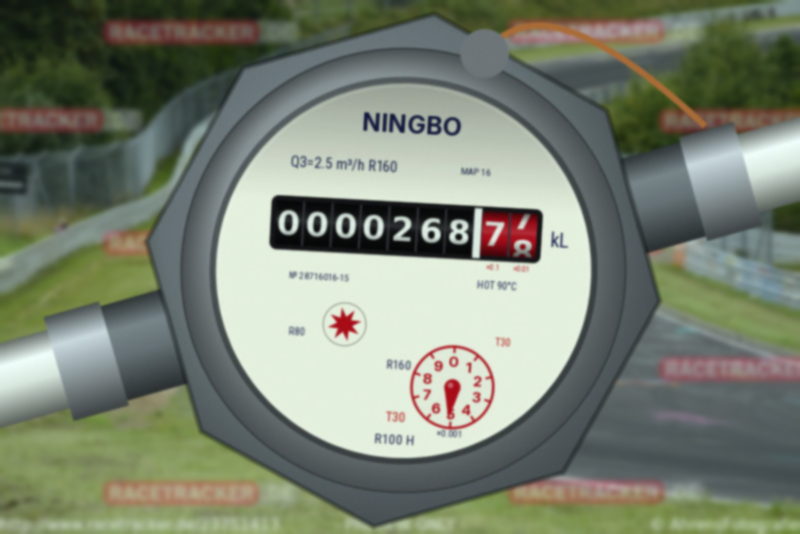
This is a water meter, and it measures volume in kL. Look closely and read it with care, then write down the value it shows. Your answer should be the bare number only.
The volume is 268.775
